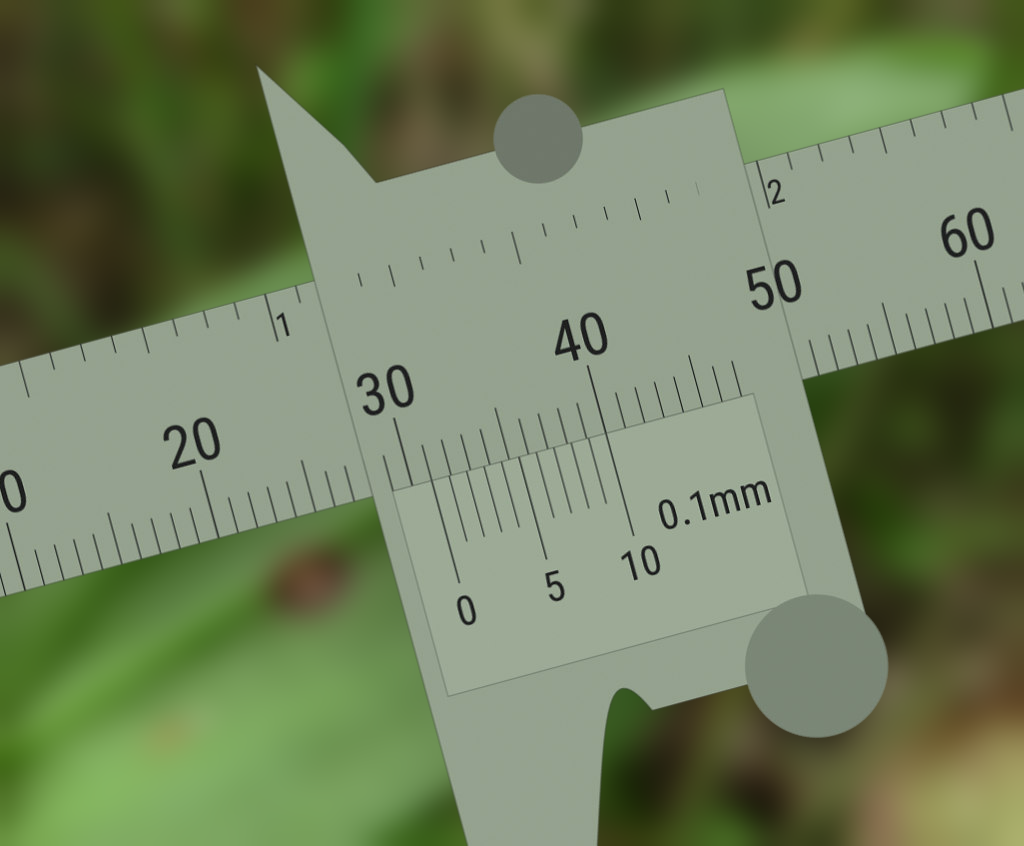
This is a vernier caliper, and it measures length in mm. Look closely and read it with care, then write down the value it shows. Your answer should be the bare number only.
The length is 31.0
